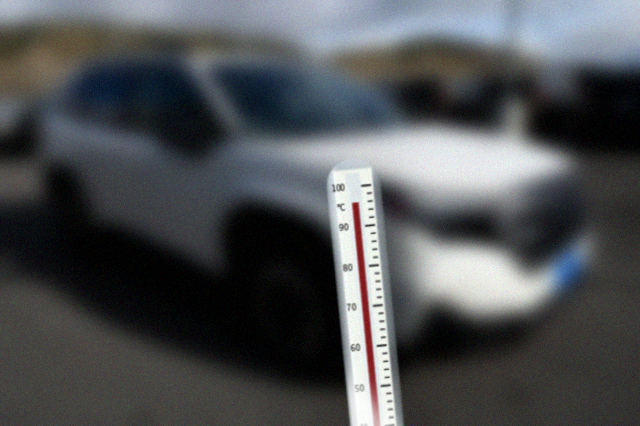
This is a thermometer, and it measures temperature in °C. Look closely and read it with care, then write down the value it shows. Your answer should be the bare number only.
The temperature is 96
